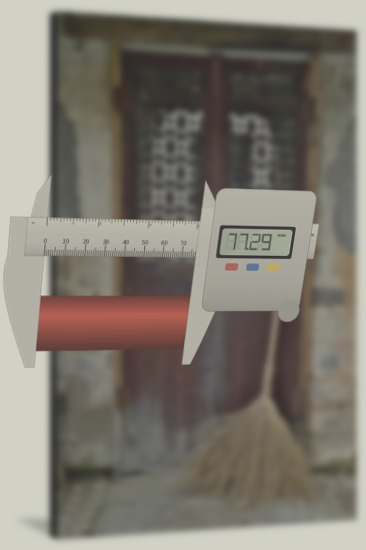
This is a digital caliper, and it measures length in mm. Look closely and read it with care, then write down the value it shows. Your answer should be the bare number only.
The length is 77.29
